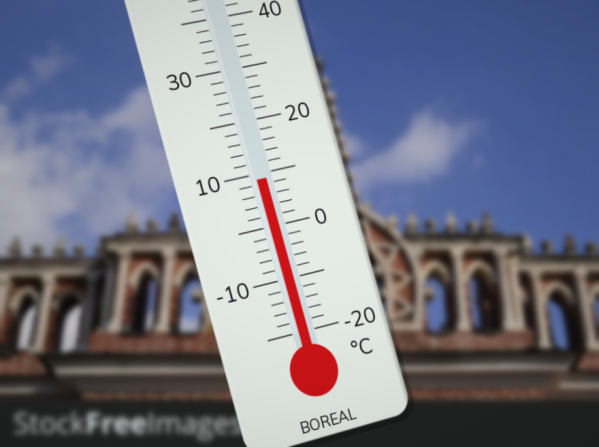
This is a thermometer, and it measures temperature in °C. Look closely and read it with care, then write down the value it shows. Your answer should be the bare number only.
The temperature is 9
